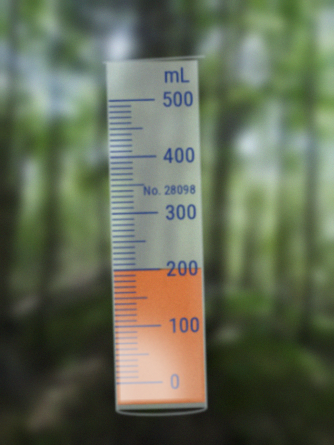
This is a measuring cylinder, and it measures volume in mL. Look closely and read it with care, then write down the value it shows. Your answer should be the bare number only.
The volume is 200
